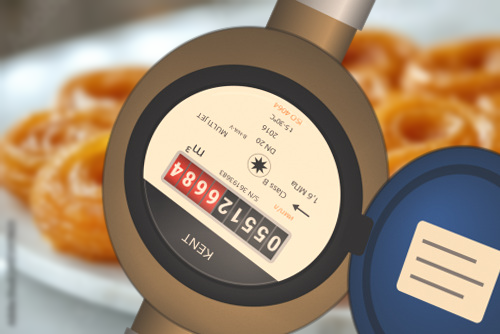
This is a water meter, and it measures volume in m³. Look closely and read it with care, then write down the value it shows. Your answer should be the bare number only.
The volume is 5512.6684
